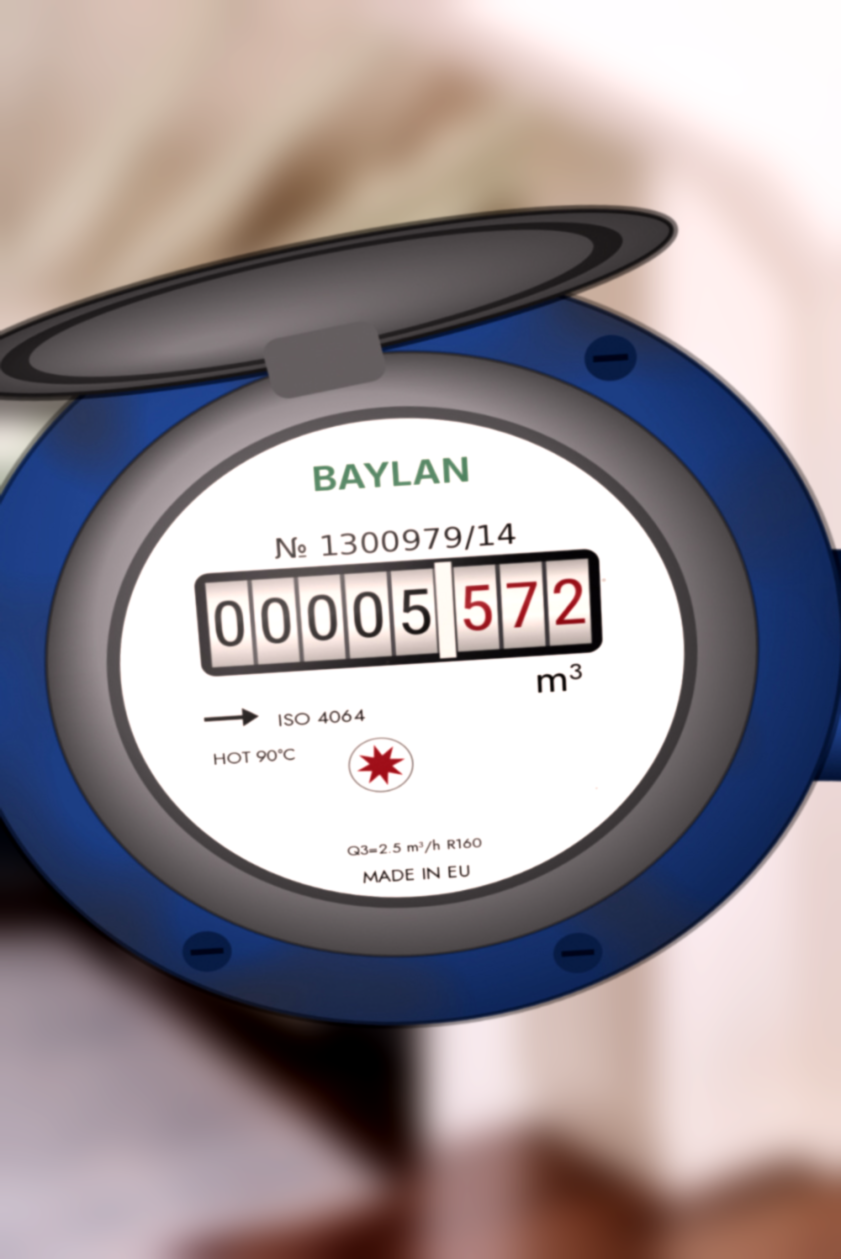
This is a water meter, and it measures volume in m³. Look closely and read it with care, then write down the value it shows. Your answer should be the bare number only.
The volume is 5.572
